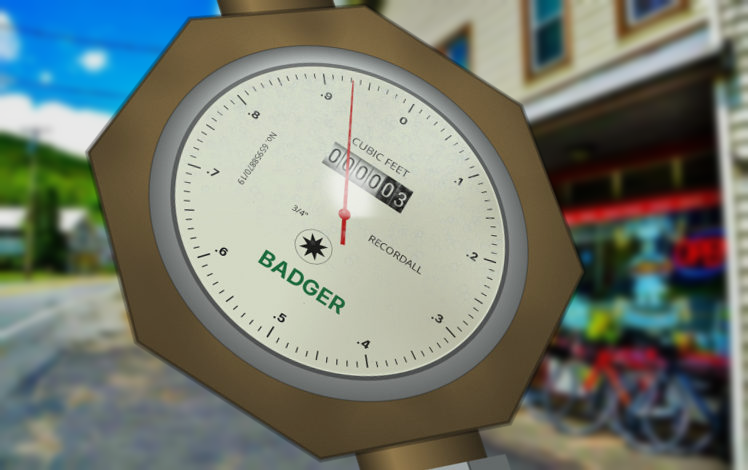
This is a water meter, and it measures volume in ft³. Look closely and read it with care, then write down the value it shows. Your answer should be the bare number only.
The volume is 2.93
